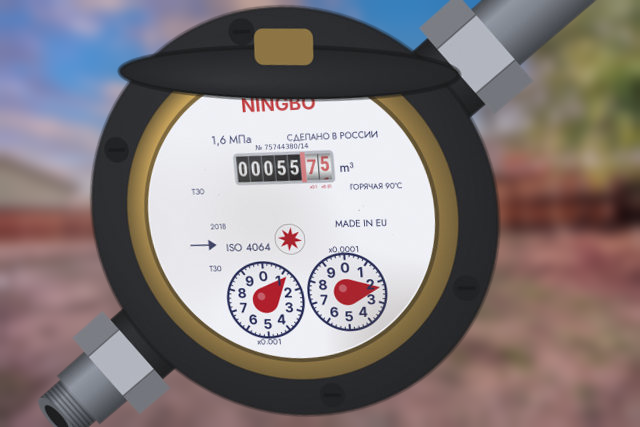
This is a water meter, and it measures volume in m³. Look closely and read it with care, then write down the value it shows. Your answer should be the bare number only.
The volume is 55.7512
